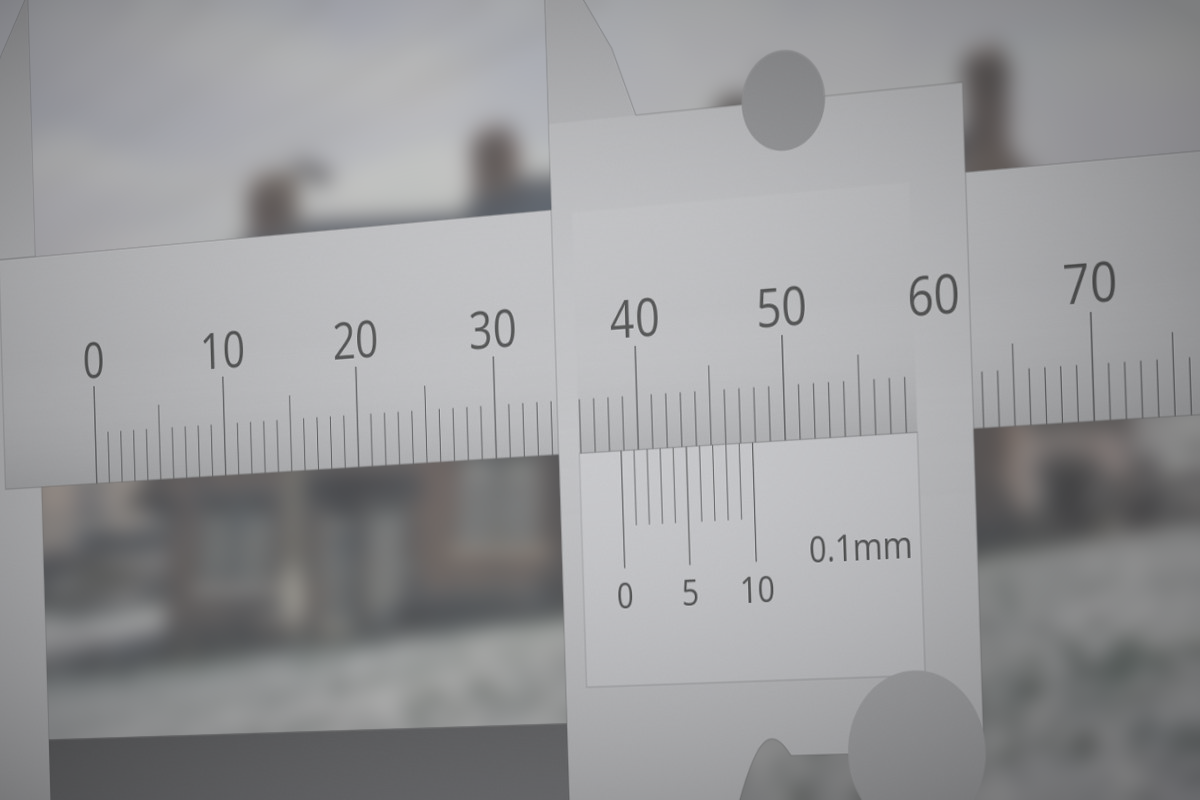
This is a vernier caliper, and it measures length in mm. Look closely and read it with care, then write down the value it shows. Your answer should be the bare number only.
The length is 38.8
